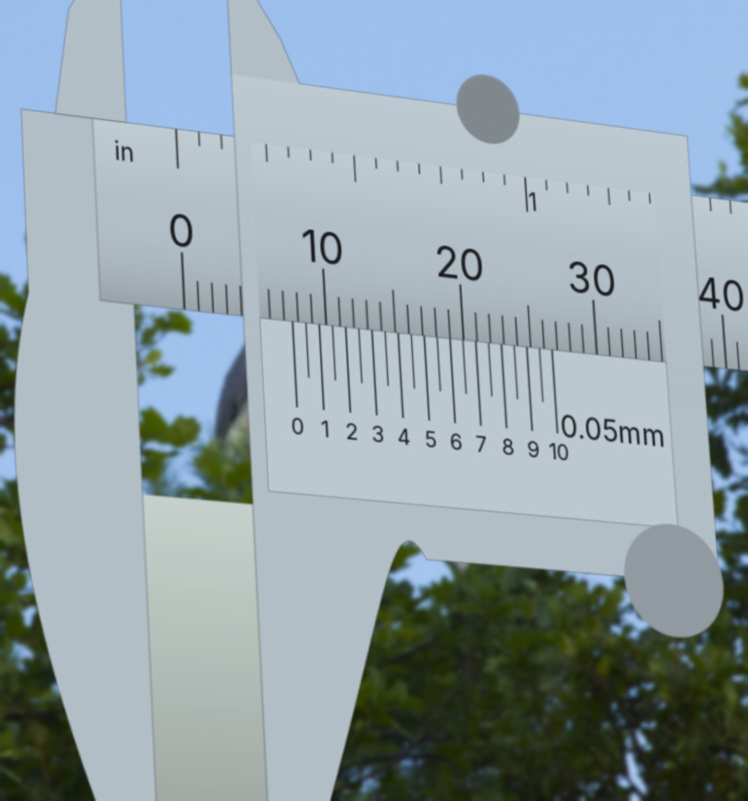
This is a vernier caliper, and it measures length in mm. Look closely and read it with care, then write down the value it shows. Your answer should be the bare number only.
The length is 7.6
